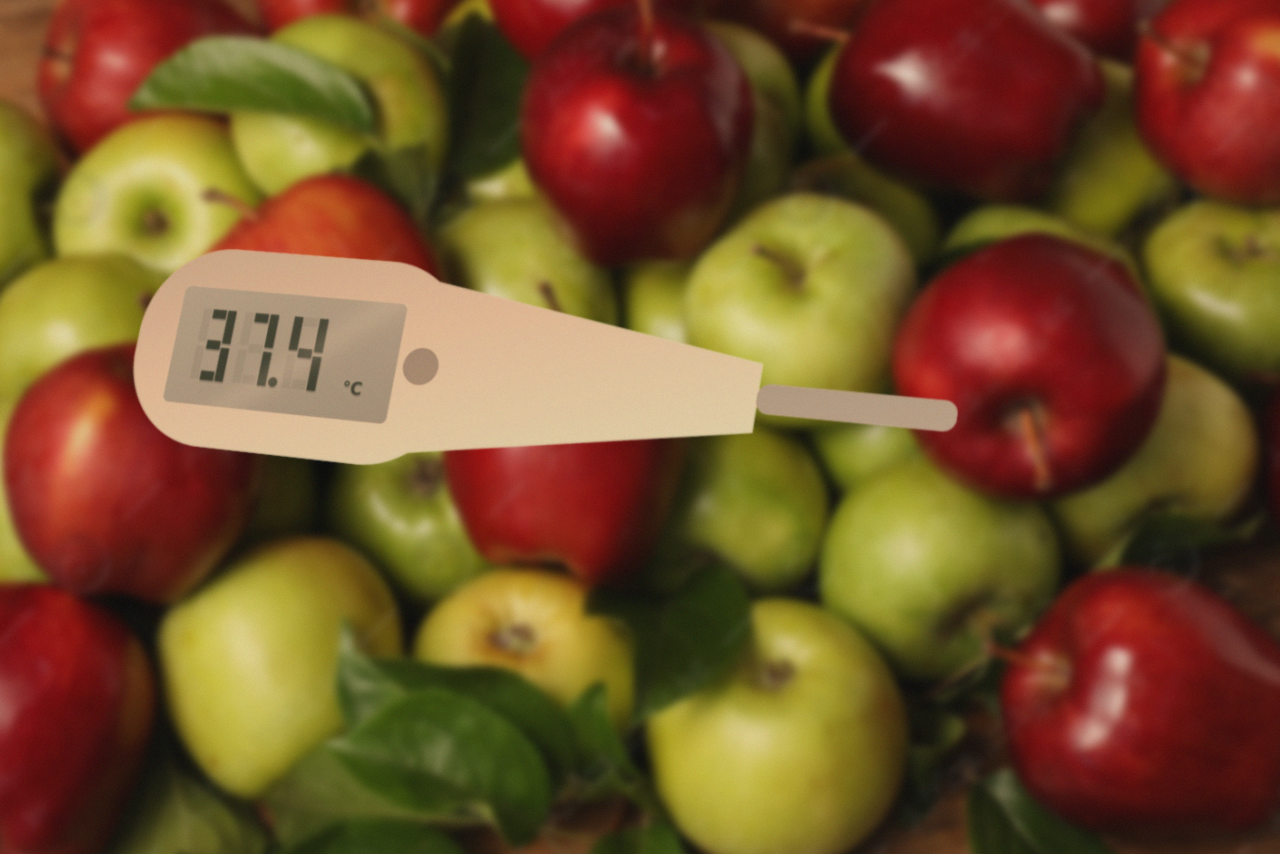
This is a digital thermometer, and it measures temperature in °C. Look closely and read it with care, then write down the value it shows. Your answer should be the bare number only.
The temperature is 37.4
